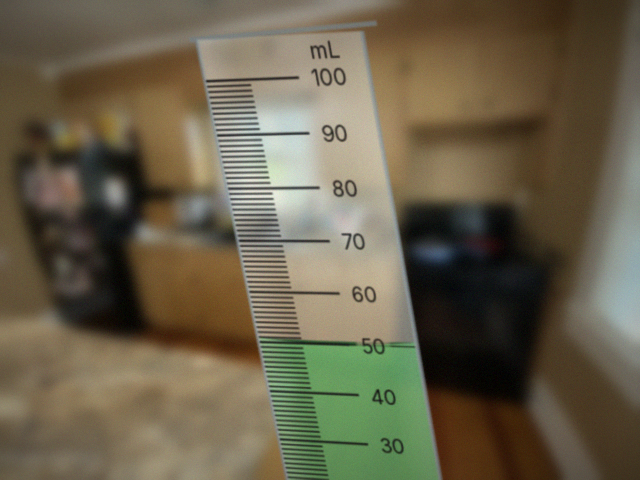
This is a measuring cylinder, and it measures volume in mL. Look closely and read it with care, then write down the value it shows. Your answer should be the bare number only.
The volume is 50
